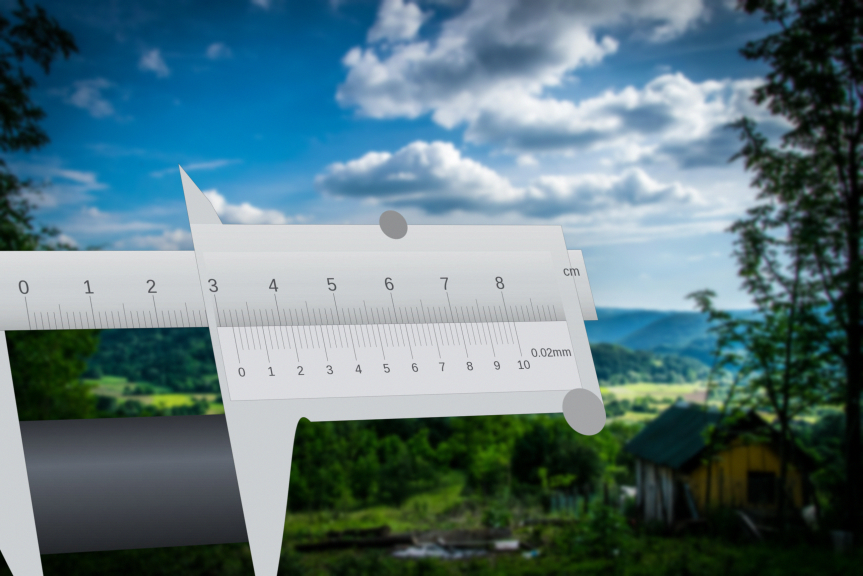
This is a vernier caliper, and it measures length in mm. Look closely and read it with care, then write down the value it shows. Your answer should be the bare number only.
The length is 32.0
